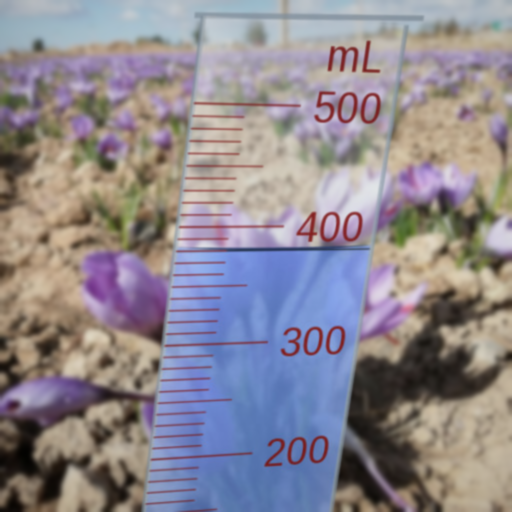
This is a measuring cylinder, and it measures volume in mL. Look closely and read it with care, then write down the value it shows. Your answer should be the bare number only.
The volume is 380
